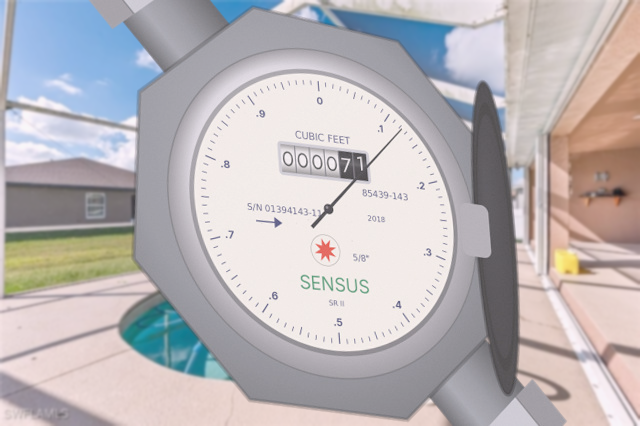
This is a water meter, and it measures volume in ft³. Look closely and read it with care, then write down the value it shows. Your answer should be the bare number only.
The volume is 71.12
